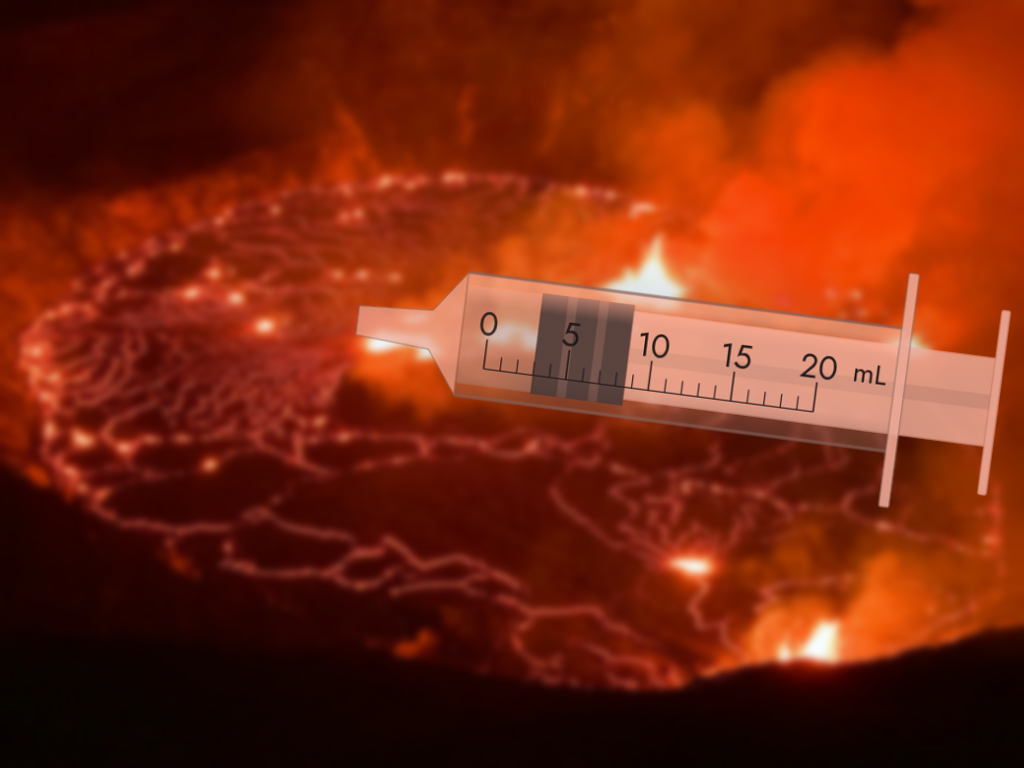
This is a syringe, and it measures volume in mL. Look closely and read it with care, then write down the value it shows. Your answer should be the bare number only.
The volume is 3
